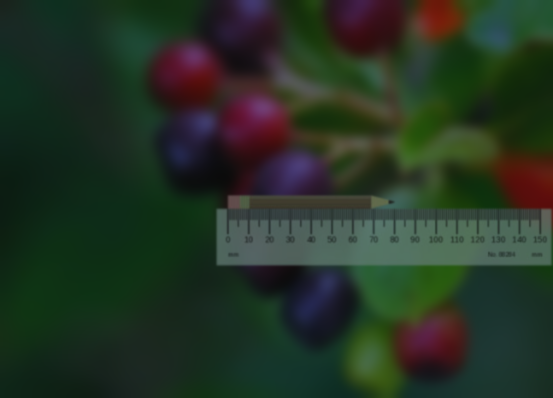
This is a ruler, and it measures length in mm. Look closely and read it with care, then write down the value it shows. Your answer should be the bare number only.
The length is 80
